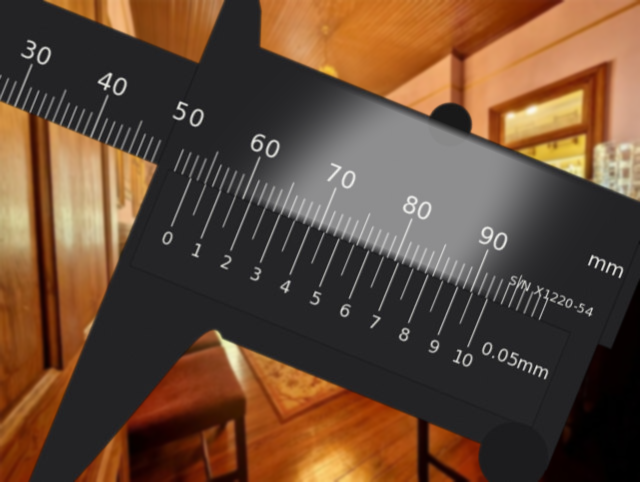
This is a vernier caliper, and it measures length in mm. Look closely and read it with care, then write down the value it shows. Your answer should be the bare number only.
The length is 53.2
